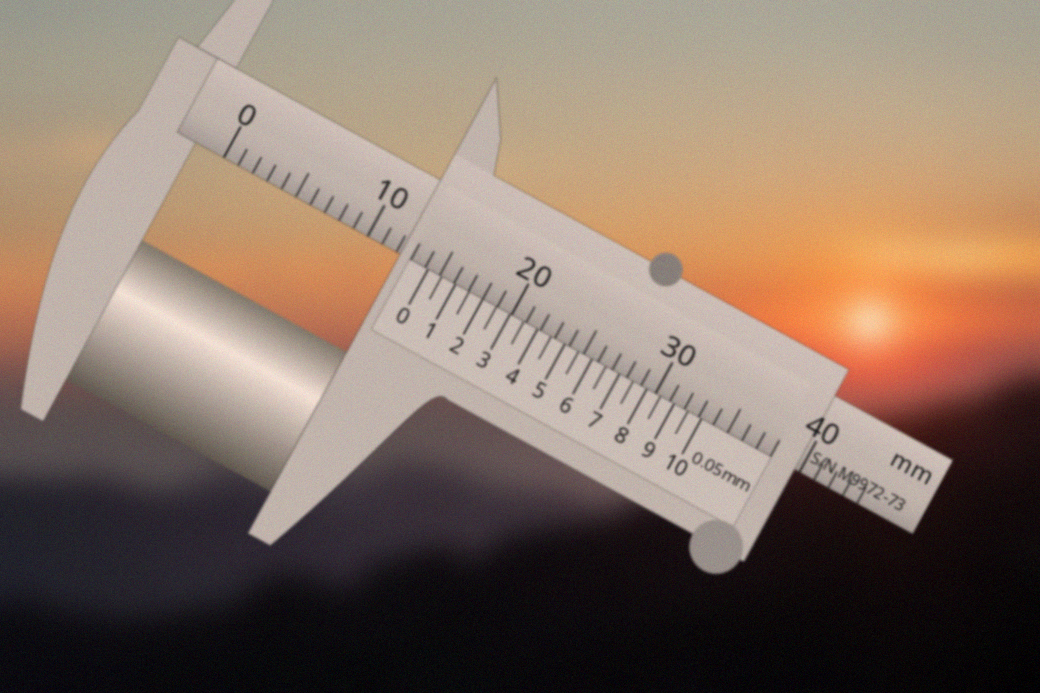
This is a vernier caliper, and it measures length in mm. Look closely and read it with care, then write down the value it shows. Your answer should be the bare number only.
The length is 14.2
